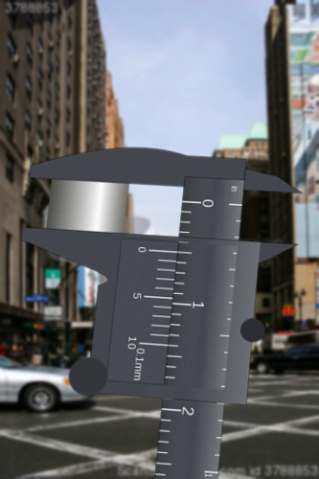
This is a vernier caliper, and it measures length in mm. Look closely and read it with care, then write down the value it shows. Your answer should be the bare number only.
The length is 5.0
